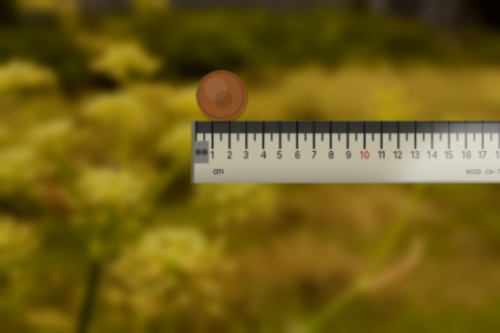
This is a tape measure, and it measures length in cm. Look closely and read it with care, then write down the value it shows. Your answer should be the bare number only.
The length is 3
